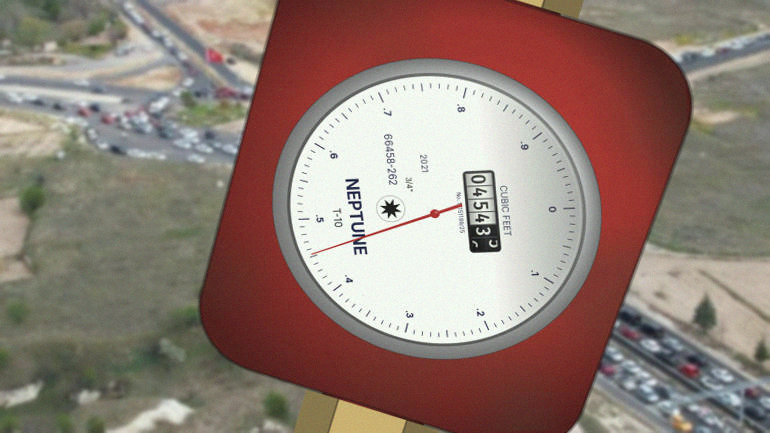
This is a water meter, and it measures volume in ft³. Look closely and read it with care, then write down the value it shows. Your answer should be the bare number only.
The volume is 45435.45
